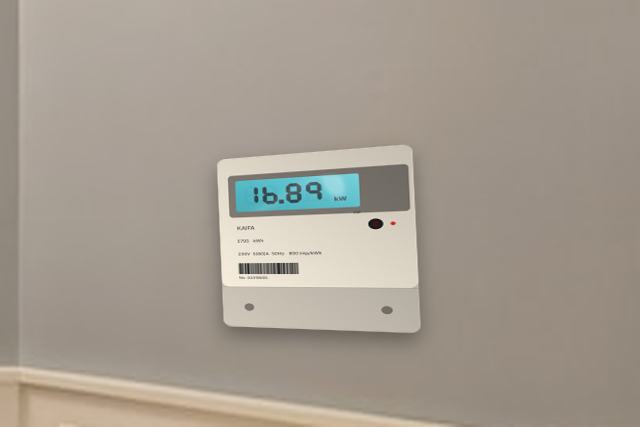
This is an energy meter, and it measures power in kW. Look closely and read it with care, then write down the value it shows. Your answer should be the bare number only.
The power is 16.89
